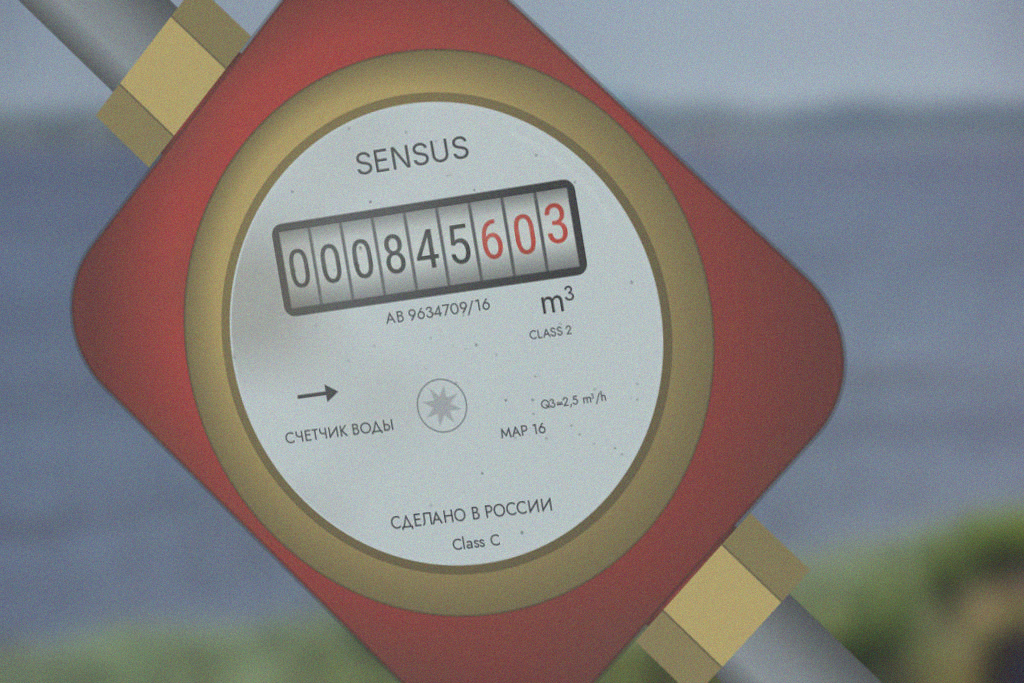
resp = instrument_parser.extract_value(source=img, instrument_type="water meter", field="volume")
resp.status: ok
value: 845.603 m³
